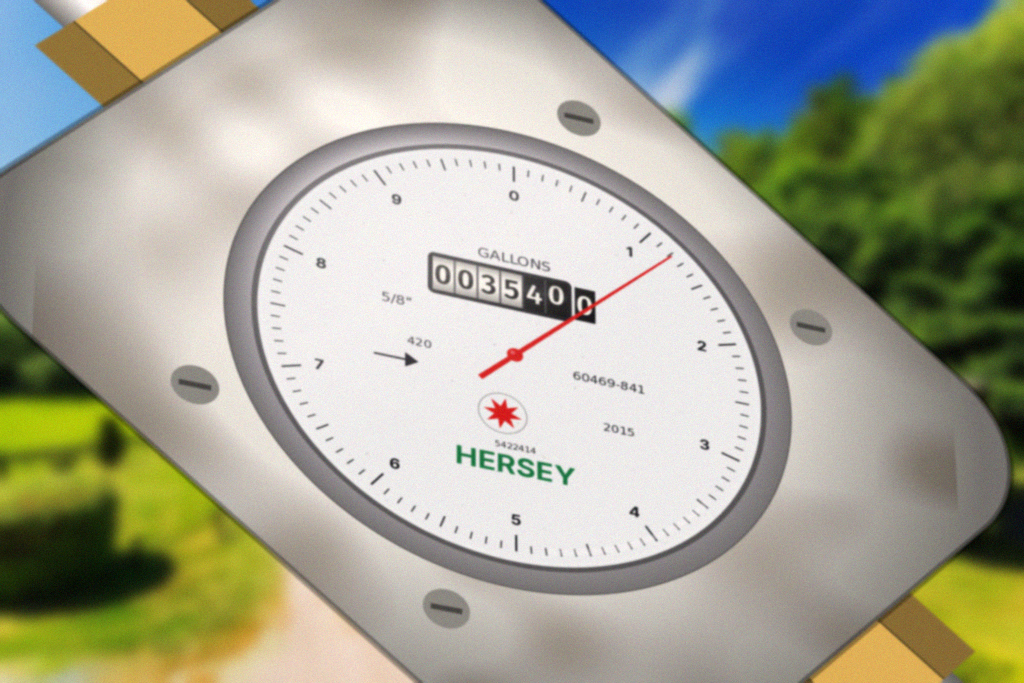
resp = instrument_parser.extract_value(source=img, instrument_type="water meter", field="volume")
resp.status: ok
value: 35401.2 gal
